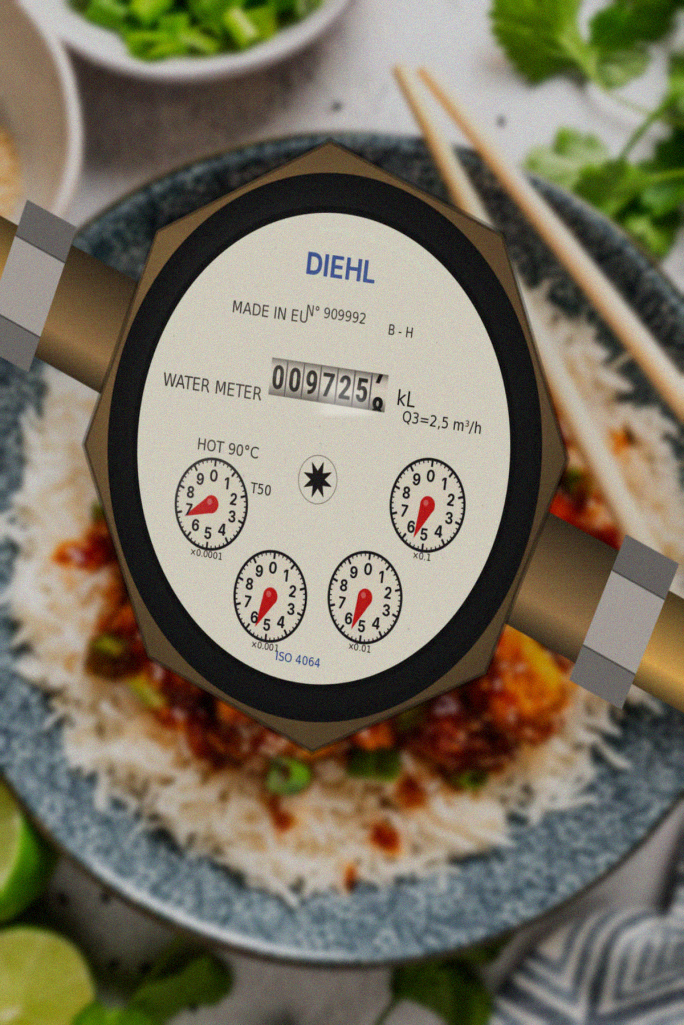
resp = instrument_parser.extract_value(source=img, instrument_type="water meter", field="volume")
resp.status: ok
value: 97257.5556 kL
